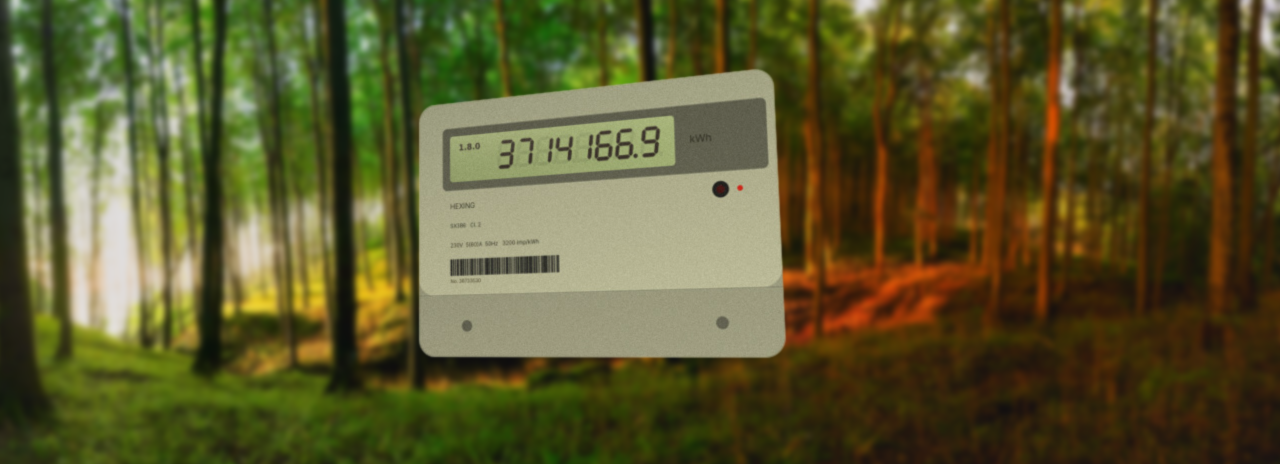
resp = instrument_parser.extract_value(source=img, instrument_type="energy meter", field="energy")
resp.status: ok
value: 3714166.9 kWh
